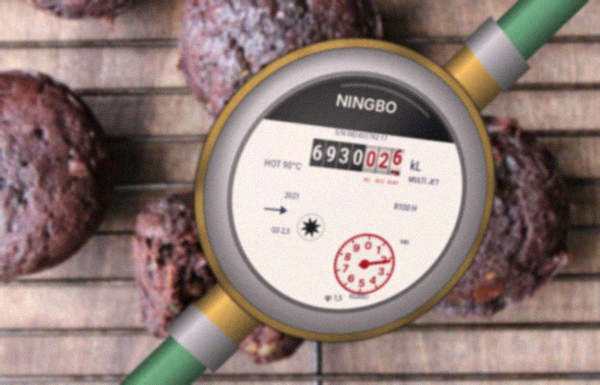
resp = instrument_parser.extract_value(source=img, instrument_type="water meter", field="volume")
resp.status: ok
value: 6930.0262 kL
